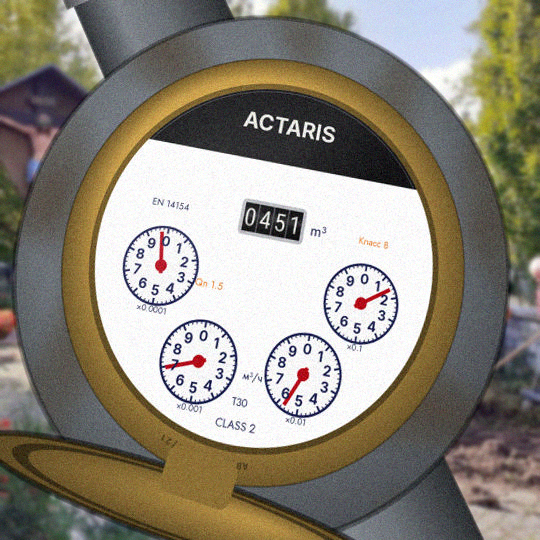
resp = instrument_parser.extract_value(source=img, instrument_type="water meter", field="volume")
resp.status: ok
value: 451.1569 m³
